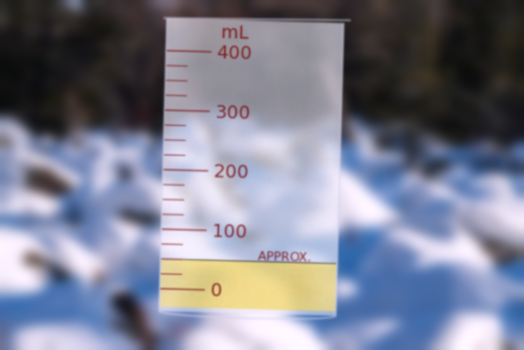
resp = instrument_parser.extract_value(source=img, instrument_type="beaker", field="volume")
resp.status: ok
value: 50 mL
